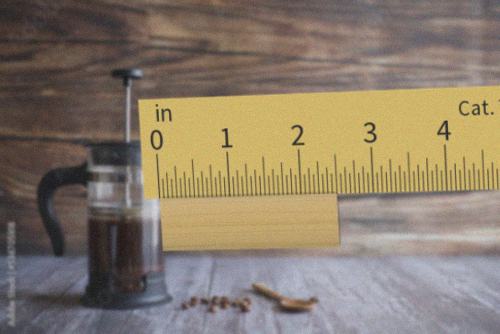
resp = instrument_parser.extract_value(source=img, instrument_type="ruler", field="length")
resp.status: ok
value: 2.5 in
